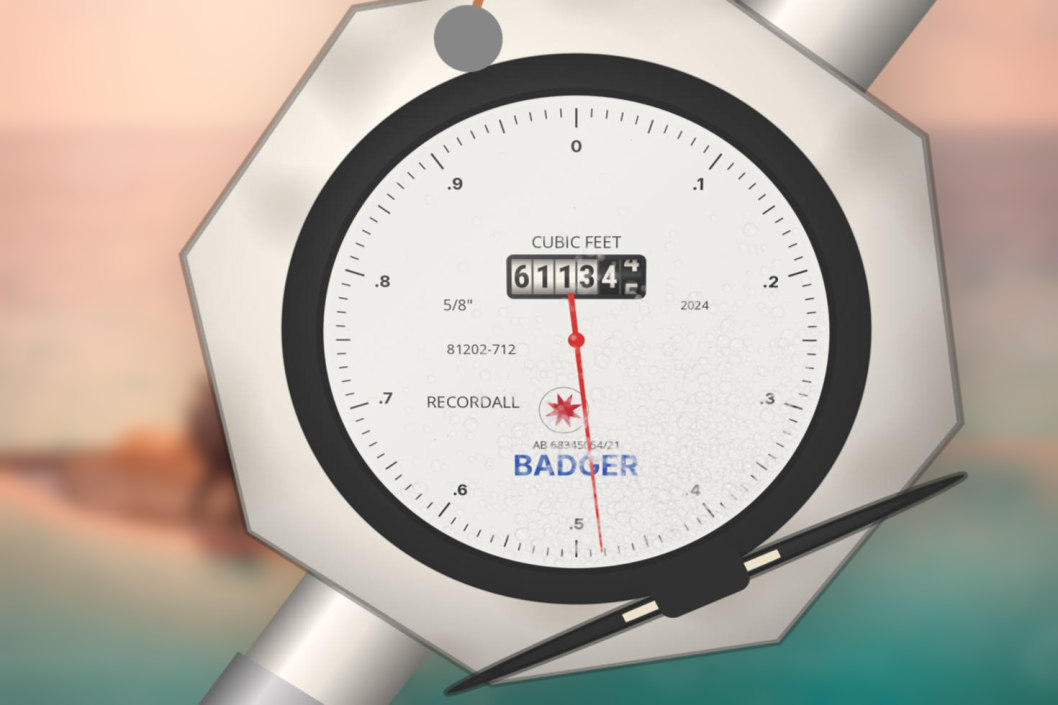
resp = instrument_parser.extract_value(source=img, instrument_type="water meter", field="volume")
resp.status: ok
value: 611344.48 ft³
